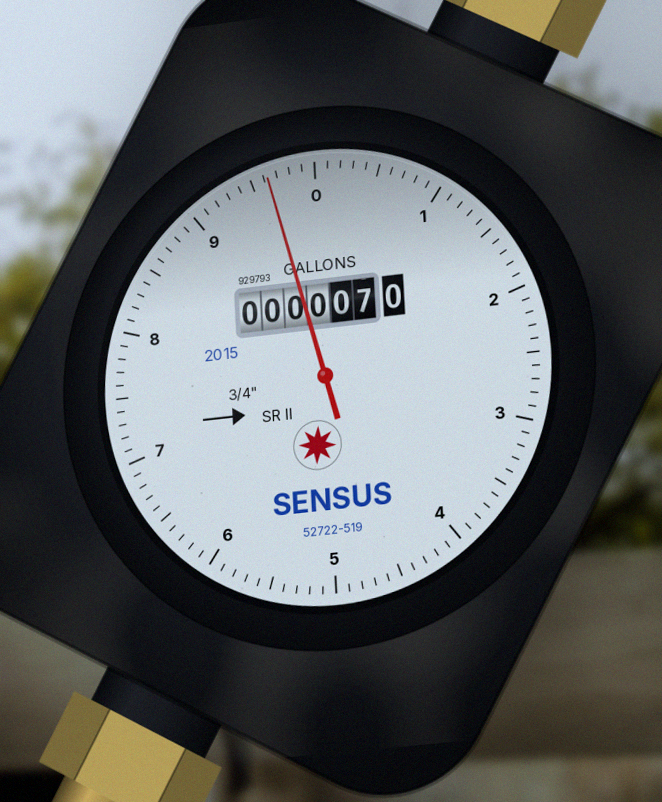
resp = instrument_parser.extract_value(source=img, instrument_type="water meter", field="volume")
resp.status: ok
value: 69.6 gal
